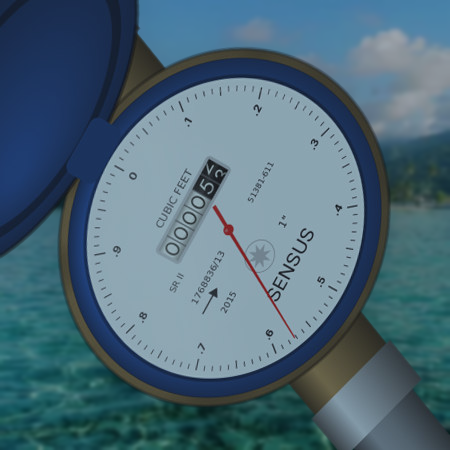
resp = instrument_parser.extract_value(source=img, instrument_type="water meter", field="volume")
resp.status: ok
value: 52.57 ft³
